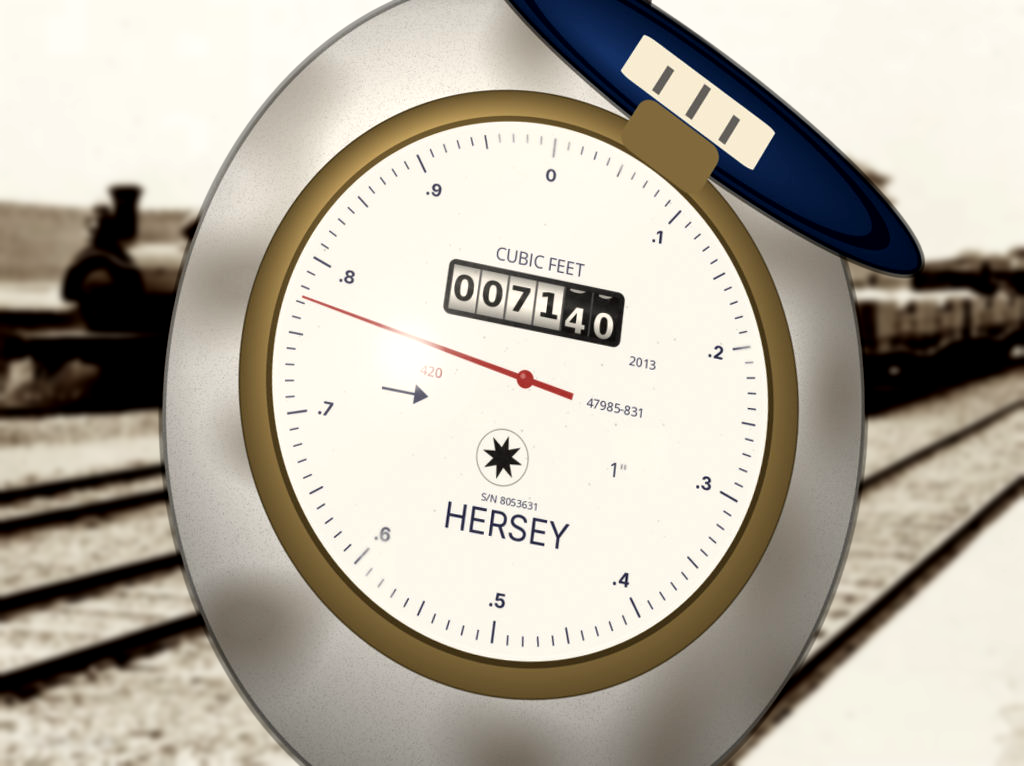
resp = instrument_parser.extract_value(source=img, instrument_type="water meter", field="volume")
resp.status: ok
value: 7139.77 ft³
